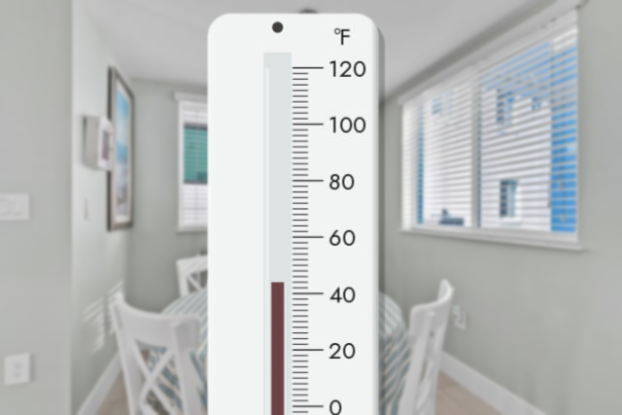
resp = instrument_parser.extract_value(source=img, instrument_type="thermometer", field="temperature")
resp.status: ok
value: 44 °F
